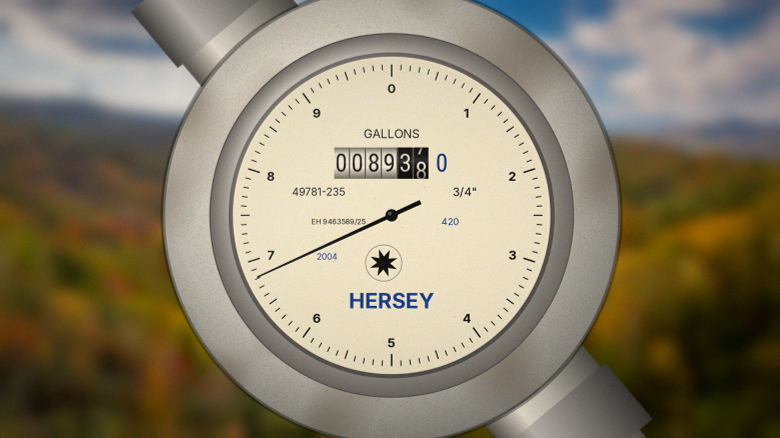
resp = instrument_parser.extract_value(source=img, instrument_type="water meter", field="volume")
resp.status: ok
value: 89376.8 gal
